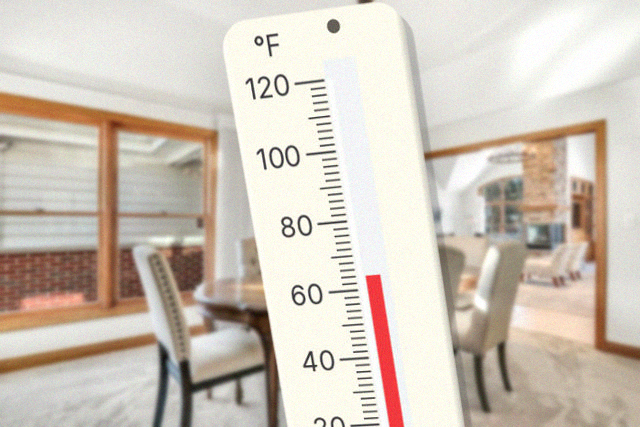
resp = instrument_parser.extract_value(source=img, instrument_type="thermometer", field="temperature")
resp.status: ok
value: 64 °F
